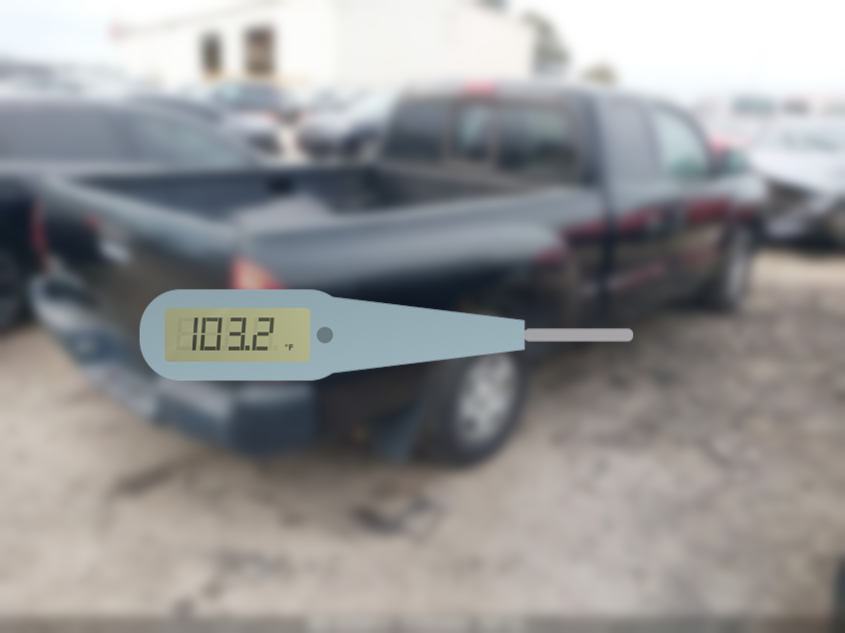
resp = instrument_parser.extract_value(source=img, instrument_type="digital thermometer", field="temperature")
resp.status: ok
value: 103.2 °F
